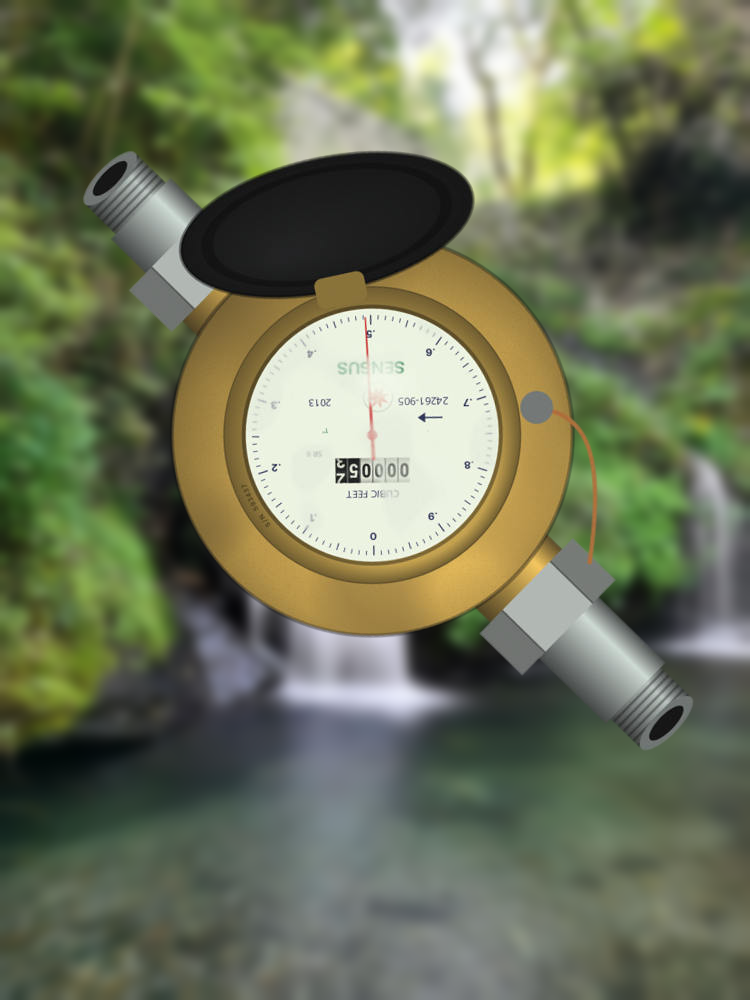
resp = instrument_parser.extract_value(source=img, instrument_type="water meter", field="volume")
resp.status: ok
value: 52.49 ft³
